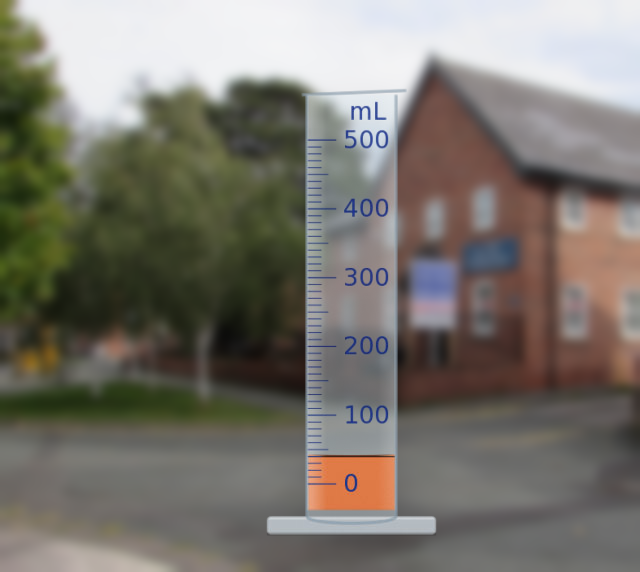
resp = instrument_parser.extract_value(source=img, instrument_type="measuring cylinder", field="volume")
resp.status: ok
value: 40 mL
